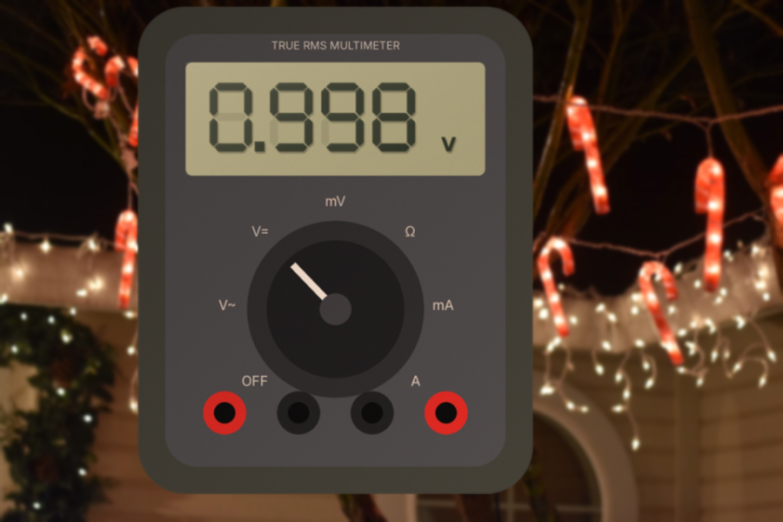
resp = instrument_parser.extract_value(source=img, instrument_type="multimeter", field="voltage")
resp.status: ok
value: 0.998 V
